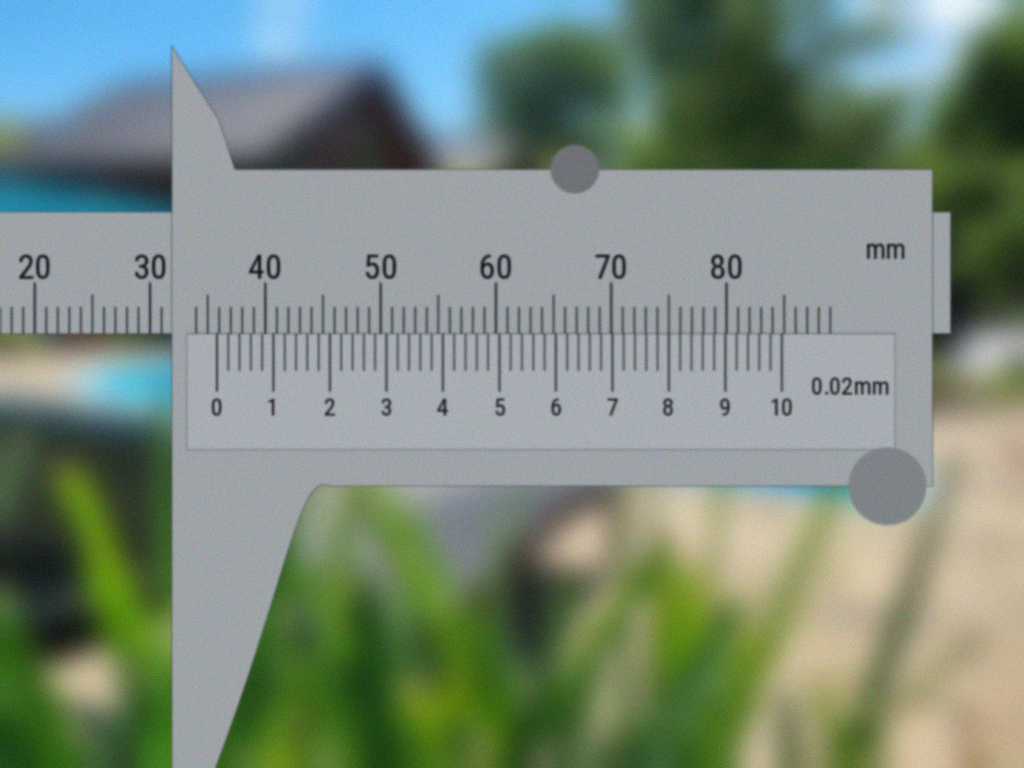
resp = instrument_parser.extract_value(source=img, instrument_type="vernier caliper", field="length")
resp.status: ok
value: 35.8 mm
